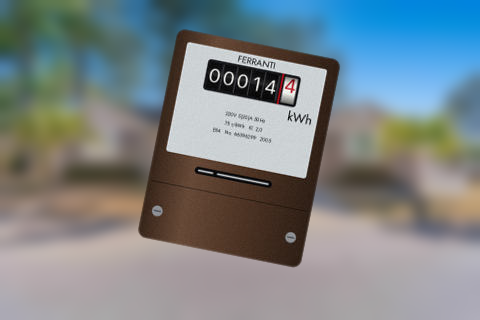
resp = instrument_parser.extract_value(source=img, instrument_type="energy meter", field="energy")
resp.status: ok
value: 14.4 kWh
